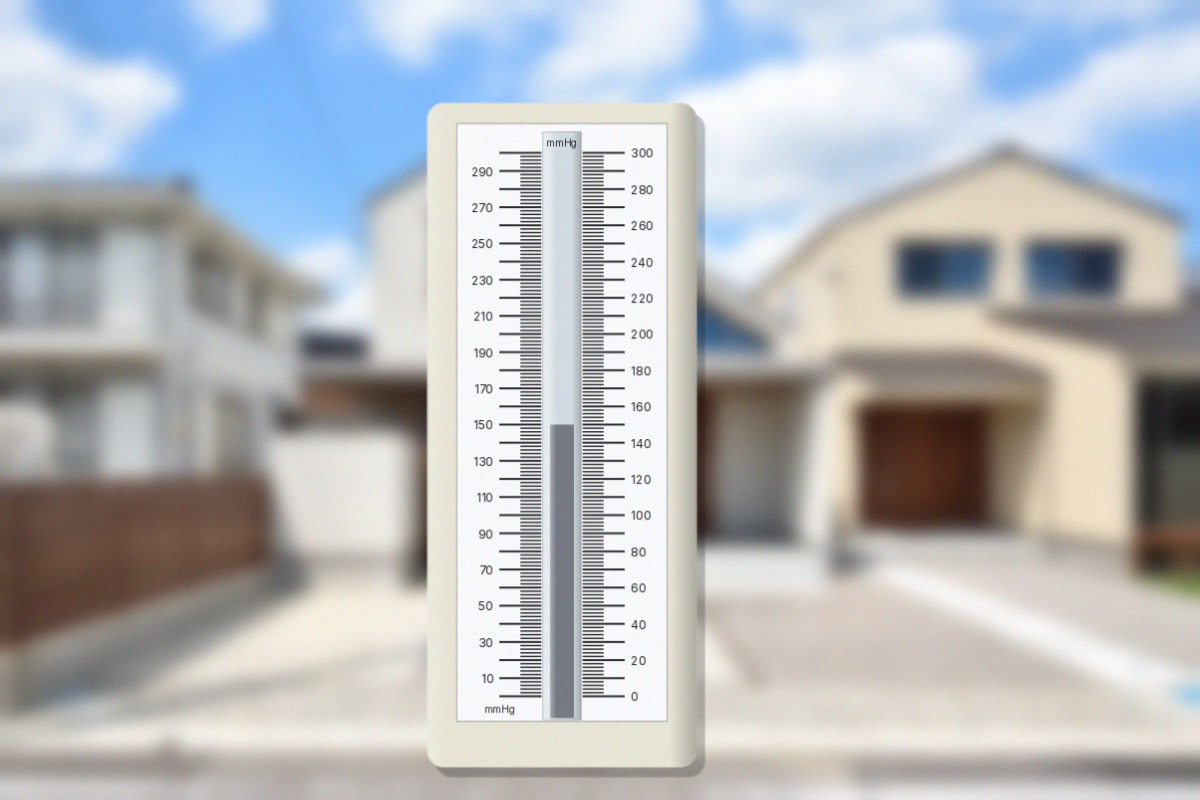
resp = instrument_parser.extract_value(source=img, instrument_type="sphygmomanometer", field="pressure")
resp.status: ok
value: 150 mmHg
